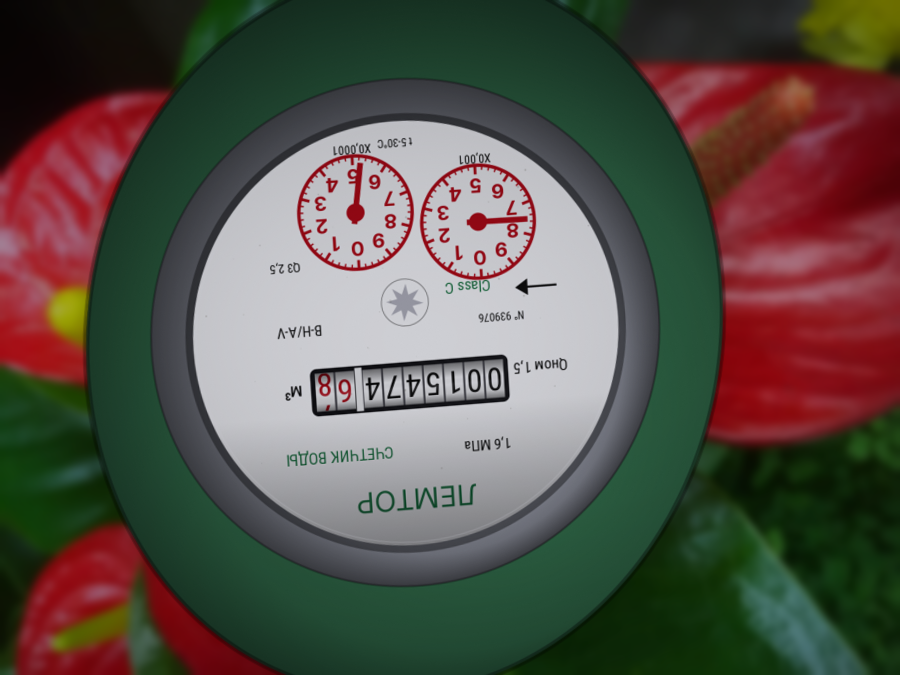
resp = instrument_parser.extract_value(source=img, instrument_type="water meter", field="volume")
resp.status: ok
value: 15474.6775 m³
